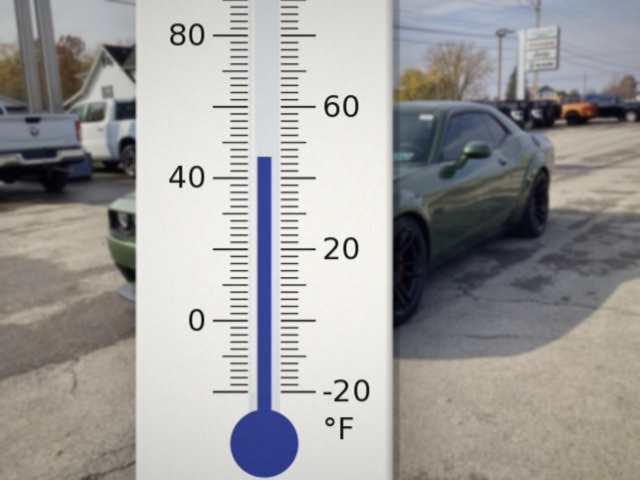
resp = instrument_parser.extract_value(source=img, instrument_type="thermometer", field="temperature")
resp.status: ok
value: 46 °F
